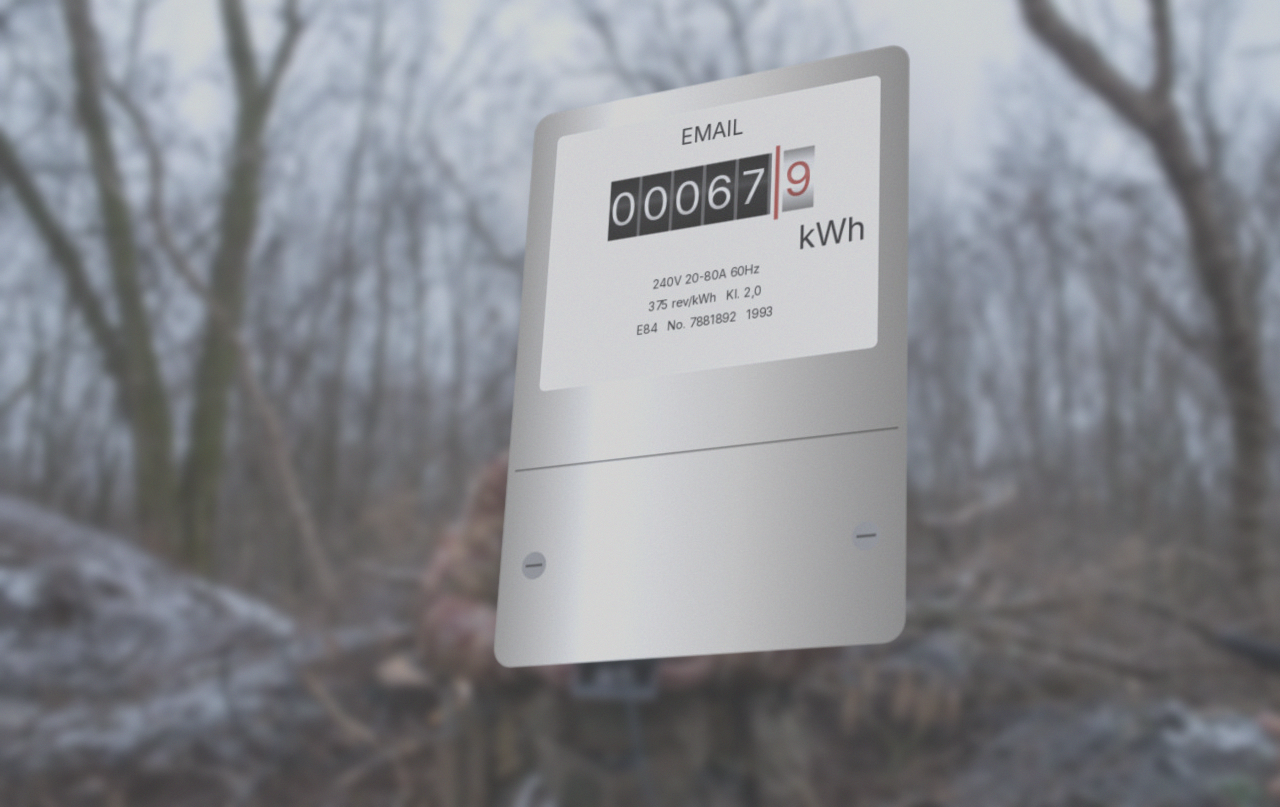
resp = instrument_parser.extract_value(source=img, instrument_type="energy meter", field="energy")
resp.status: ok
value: 67.9 kWh
